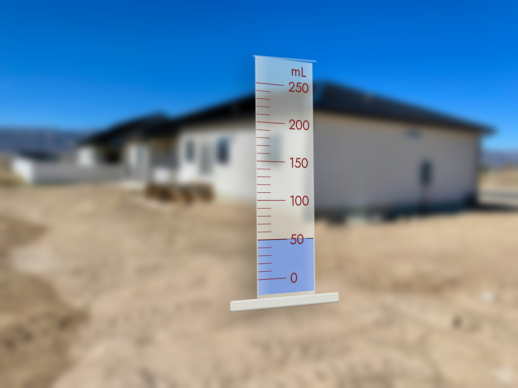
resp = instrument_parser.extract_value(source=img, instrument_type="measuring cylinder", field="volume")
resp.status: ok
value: 50 mL
